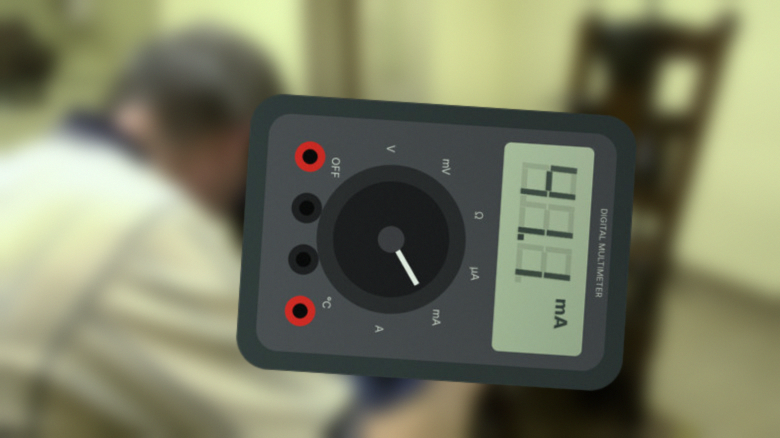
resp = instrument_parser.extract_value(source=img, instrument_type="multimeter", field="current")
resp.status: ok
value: 41.1 mA
